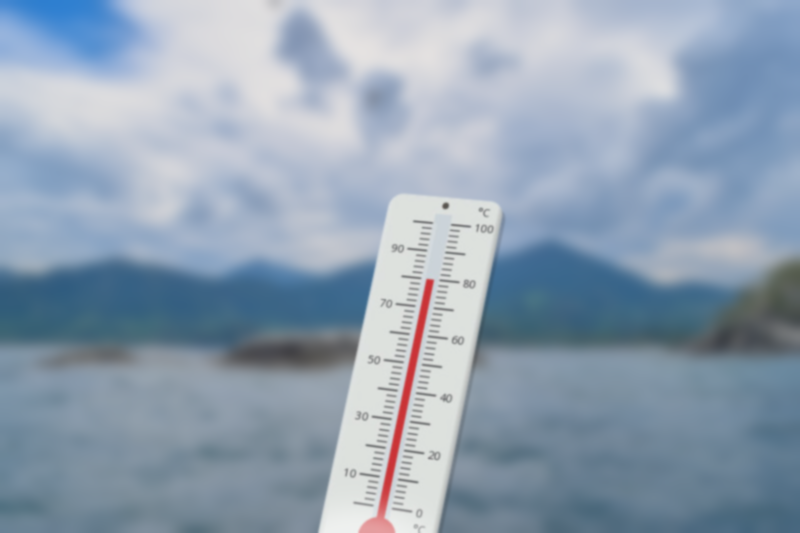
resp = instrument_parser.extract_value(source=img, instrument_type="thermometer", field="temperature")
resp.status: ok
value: 80 °C
